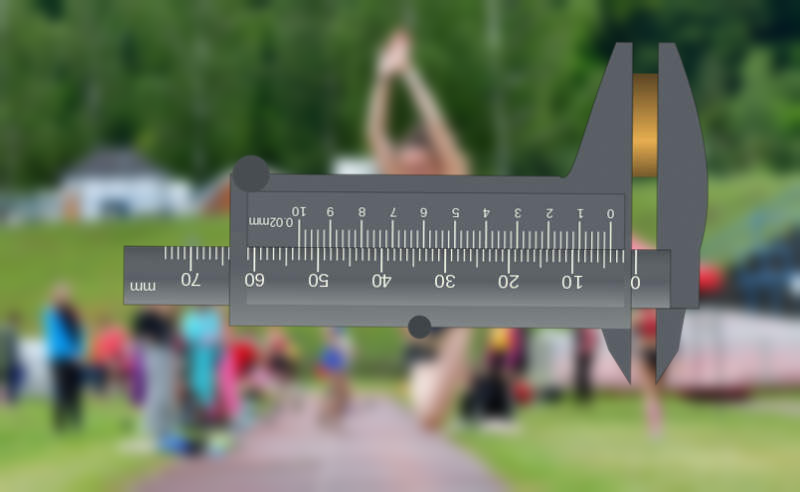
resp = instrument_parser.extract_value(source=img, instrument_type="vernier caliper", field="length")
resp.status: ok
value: 4.0 mm
